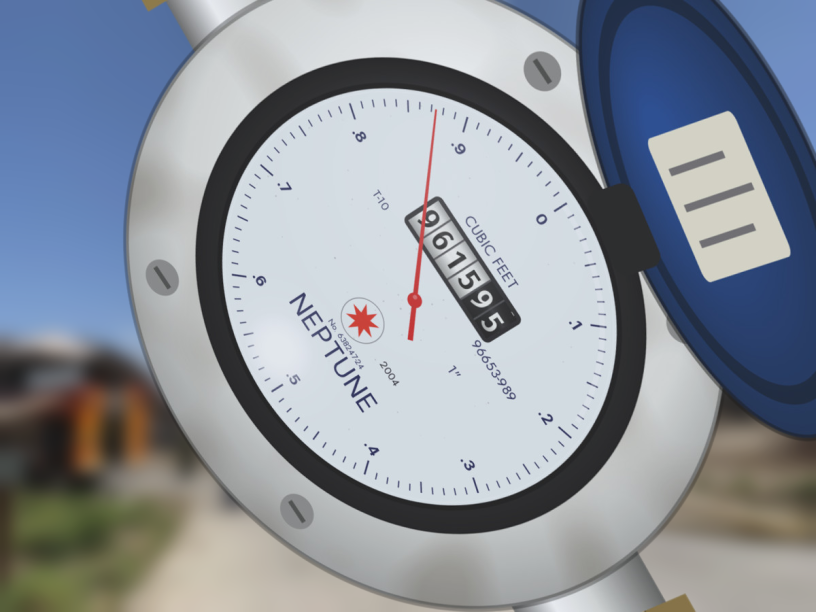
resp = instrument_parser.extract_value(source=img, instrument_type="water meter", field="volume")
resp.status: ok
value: 961594.87 ft³
